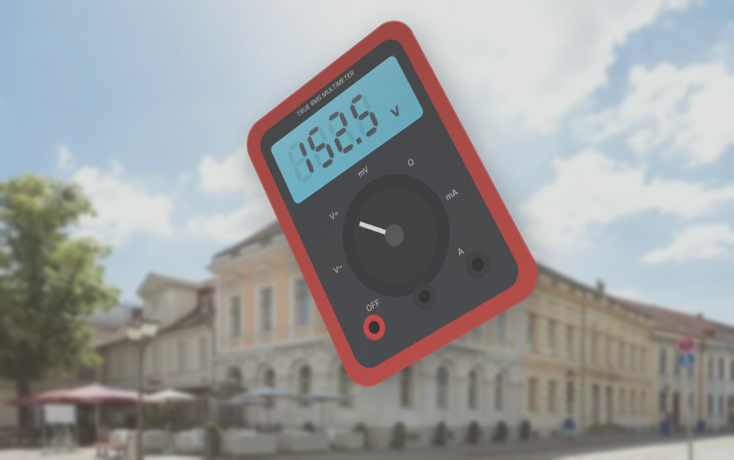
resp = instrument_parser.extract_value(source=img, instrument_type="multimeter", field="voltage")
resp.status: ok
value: 152.5 V
